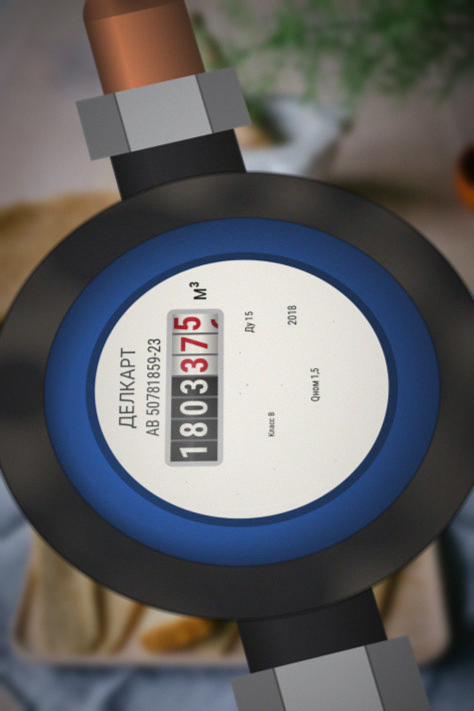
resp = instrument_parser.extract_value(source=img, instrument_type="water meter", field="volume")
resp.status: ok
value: 1803.375 m³
